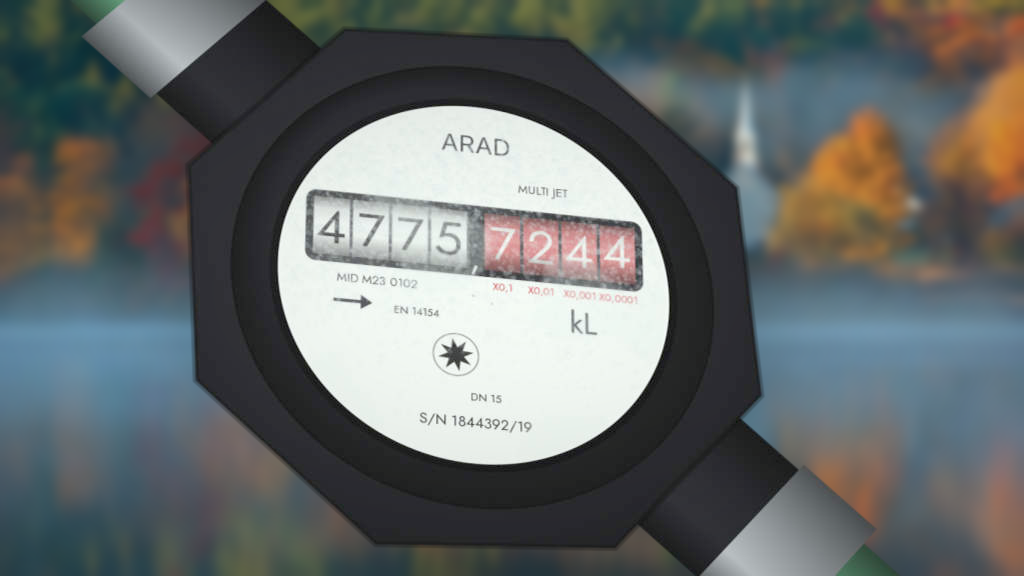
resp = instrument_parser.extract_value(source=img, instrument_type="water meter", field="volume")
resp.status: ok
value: 4775.7244 kL
